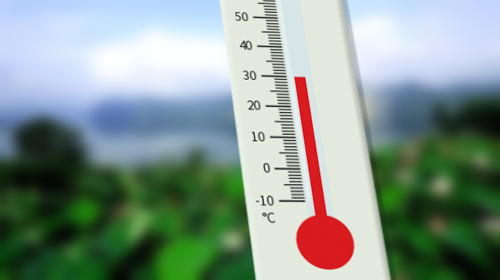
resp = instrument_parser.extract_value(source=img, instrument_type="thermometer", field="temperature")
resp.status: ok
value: 30 °C
